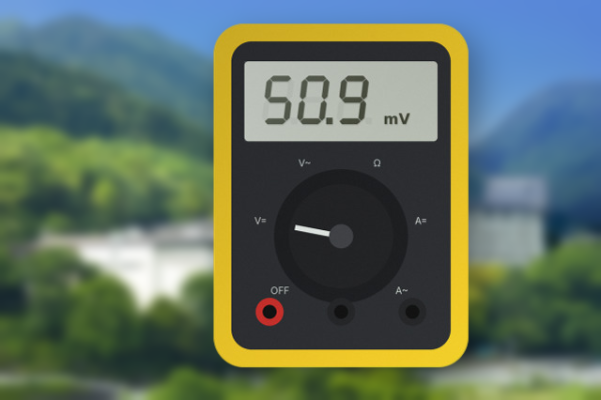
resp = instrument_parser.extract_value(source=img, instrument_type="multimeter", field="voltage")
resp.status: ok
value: 50.9 mV
